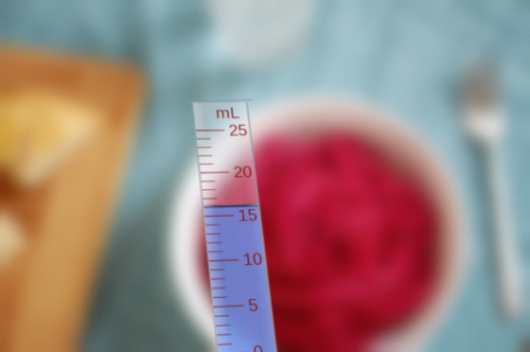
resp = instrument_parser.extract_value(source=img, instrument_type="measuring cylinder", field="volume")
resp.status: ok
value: 16 mL
